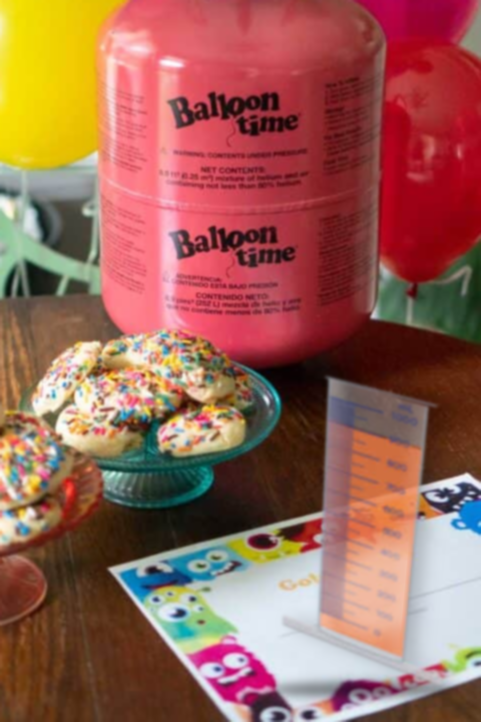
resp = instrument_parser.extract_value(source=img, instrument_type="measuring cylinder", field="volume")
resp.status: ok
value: 900 mL
